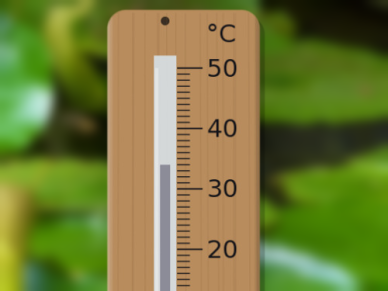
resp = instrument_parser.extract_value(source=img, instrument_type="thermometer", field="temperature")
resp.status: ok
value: 34 °C
